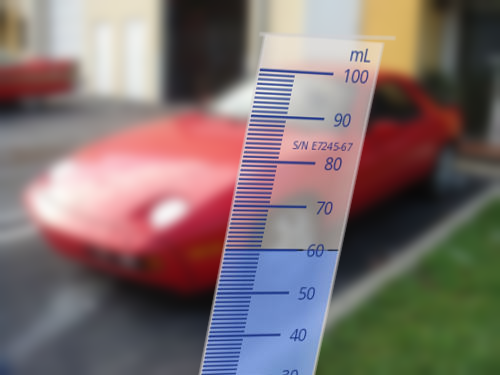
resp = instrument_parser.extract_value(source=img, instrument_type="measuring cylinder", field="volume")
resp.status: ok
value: 60 mL
